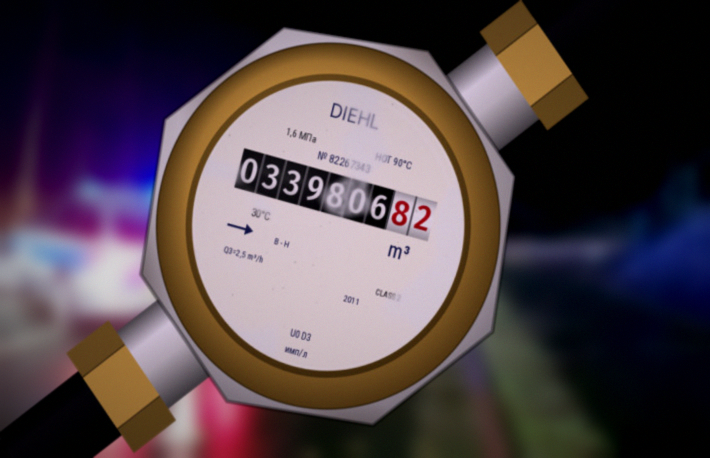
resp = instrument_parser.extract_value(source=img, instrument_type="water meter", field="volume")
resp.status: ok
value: 339806.82 m³
